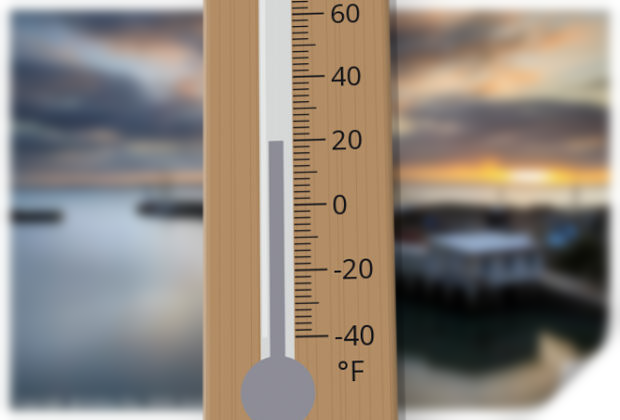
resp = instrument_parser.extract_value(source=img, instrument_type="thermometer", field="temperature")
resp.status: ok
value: 20 °F
